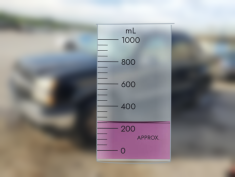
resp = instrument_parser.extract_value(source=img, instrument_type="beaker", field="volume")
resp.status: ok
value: 250 mL
